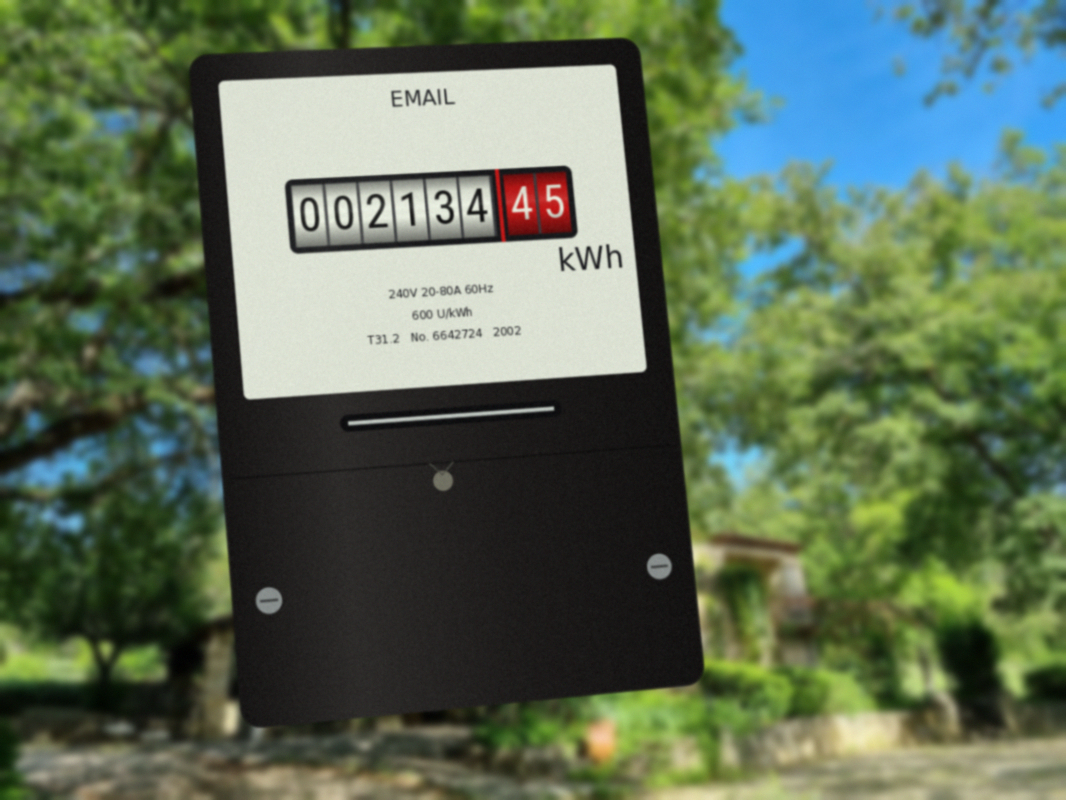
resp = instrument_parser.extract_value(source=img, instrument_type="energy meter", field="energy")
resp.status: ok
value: 2134.45 kWh
